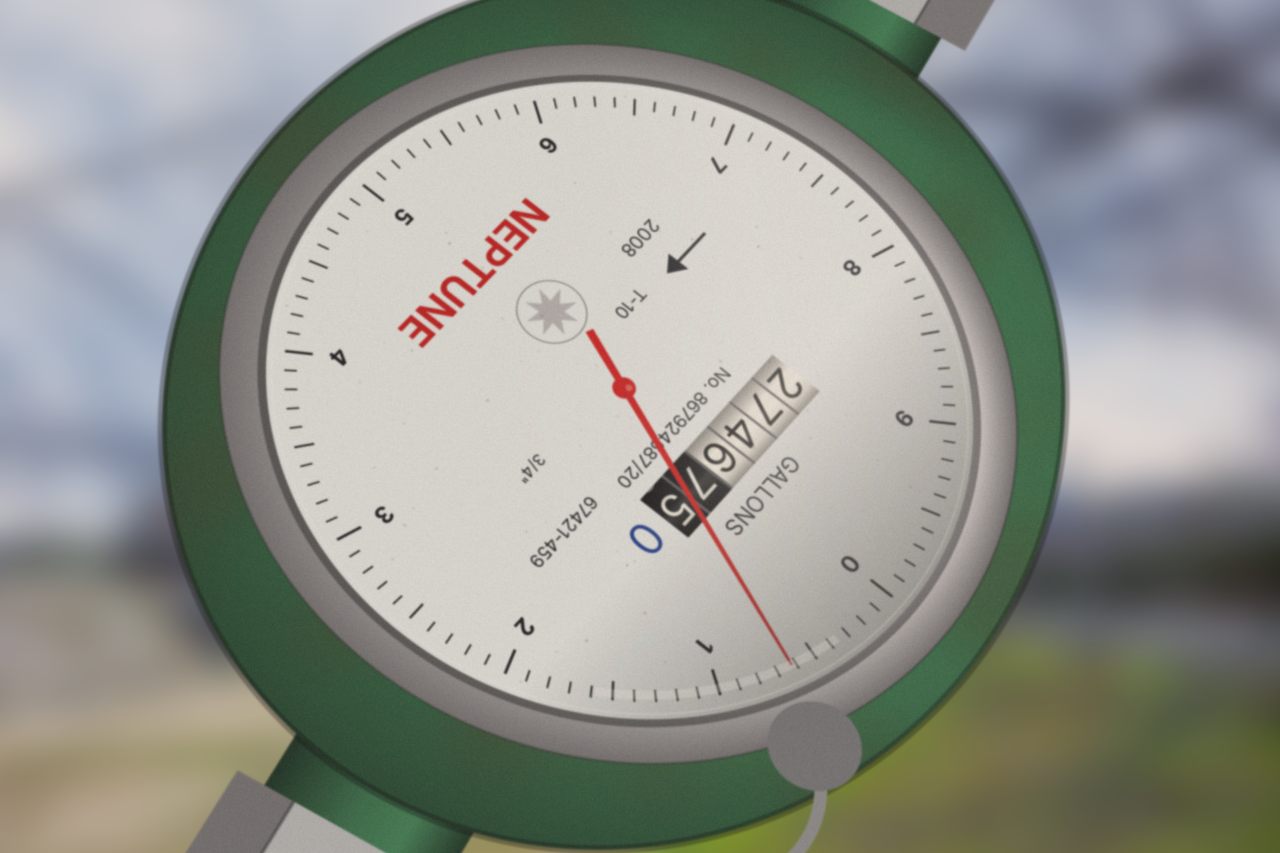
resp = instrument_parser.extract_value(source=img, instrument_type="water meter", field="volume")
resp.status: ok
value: 2746750.6 gal
